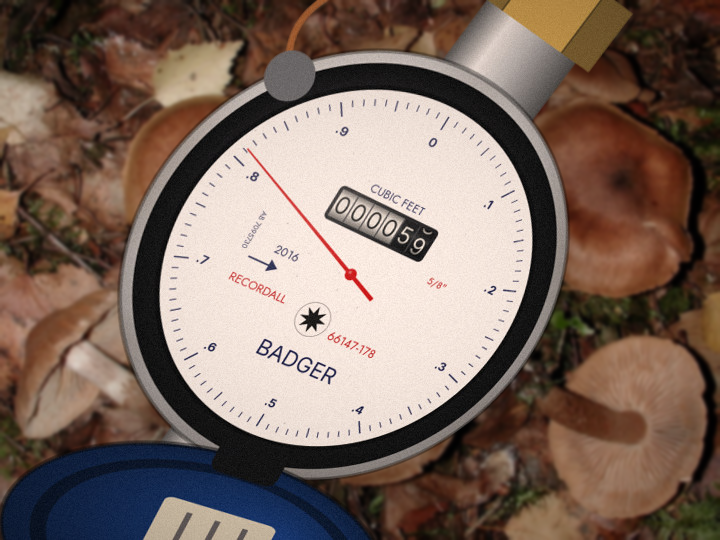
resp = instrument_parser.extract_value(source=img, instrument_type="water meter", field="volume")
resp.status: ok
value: 58.81 ft³
